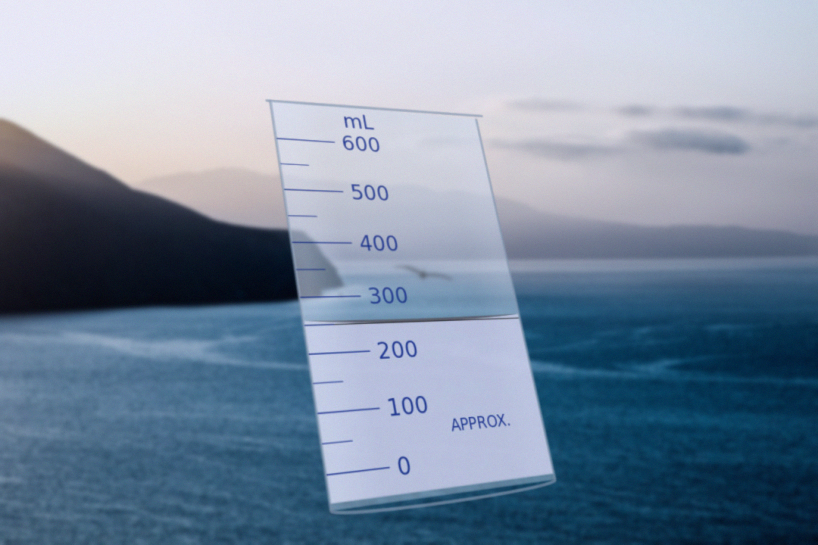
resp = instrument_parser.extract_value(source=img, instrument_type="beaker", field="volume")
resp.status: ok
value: 250 mL
